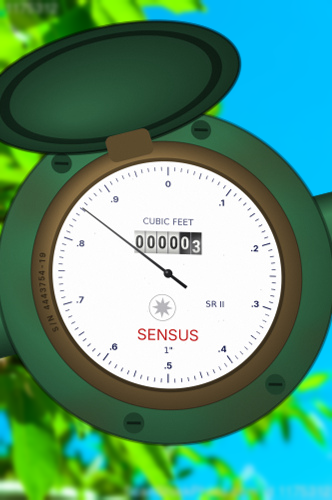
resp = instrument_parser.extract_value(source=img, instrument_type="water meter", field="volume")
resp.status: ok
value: 2.85 ft³
